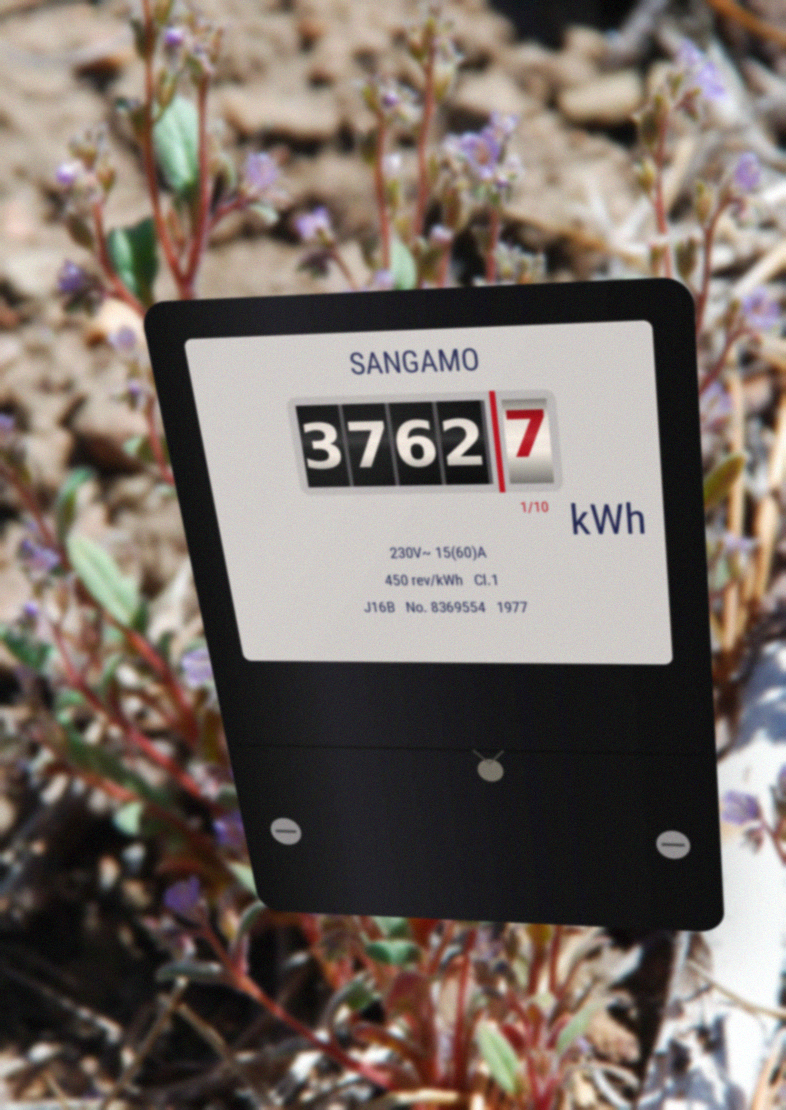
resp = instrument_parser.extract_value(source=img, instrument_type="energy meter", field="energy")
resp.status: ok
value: 3762.7 kWh
